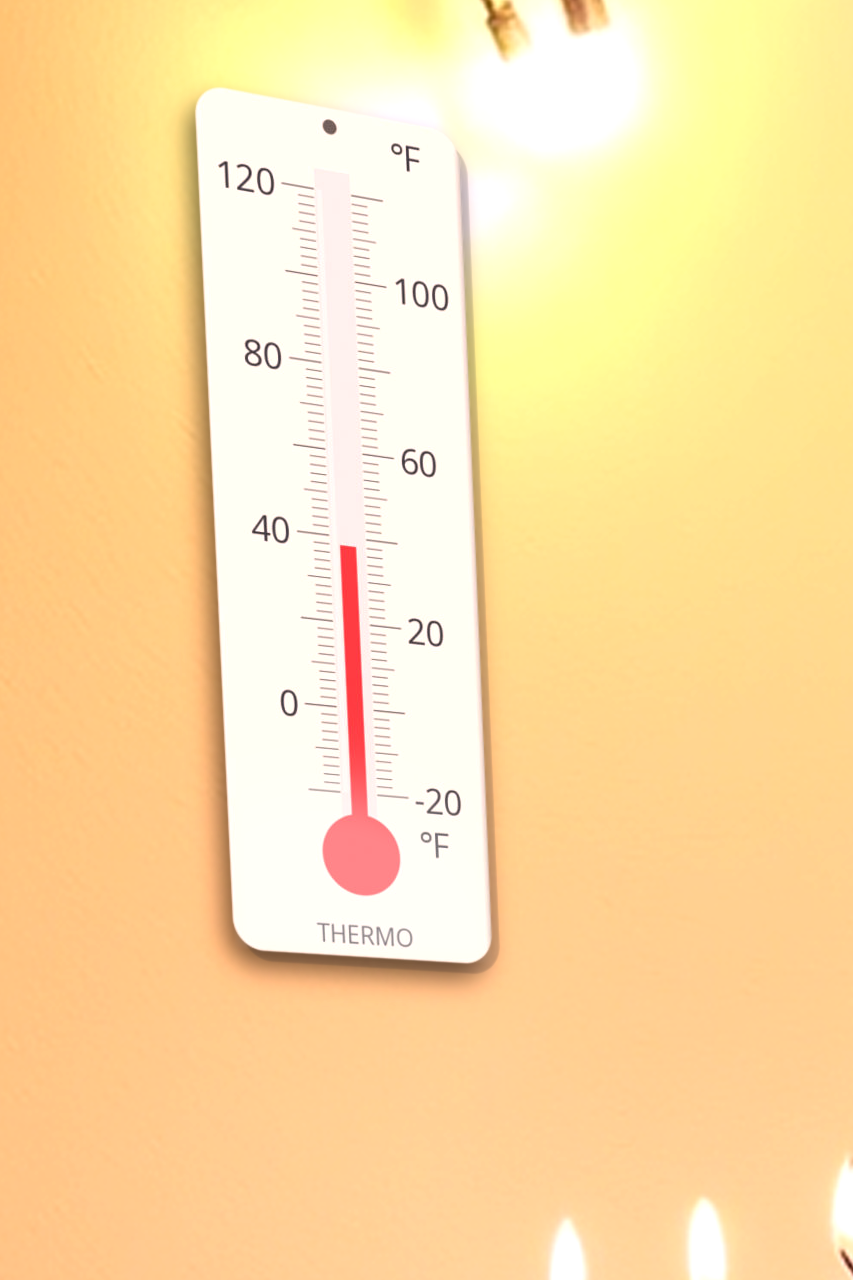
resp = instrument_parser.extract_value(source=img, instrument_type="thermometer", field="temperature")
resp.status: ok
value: 38 °F
